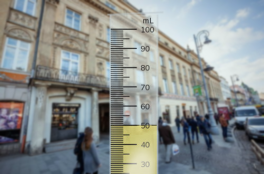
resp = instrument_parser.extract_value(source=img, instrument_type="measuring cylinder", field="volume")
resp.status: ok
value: 50 mL
